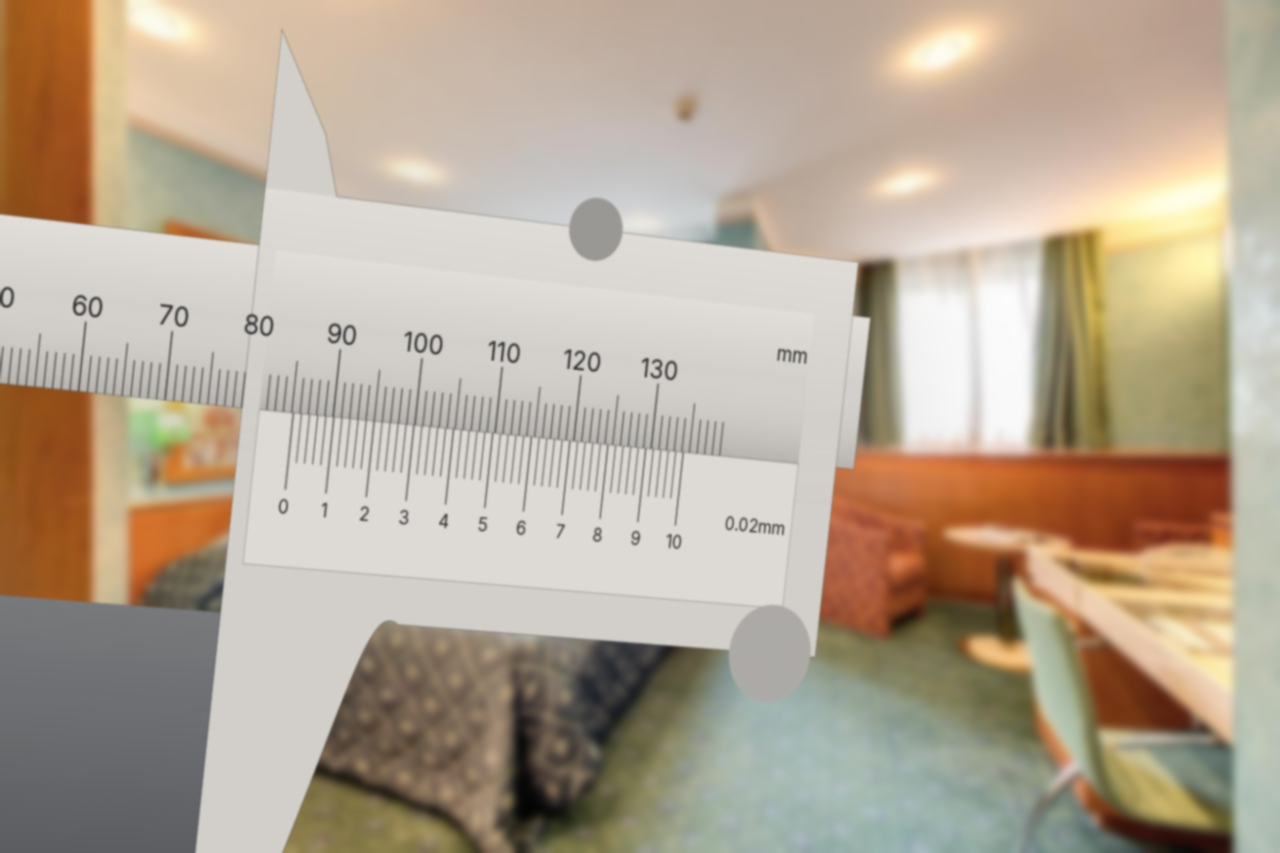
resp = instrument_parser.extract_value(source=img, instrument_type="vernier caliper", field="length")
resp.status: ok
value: 85.2 mm
